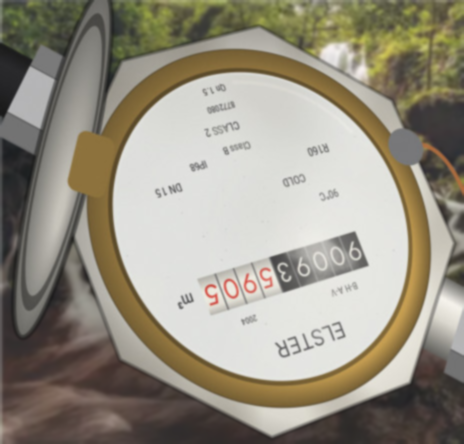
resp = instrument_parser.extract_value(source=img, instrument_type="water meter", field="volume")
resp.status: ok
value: 90093.5905 m³
